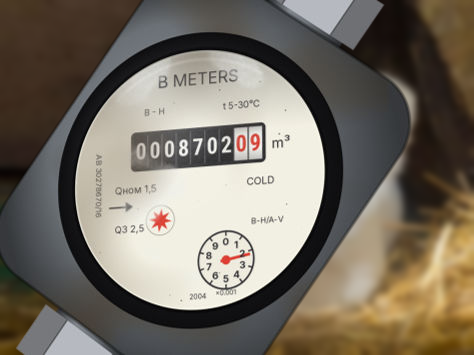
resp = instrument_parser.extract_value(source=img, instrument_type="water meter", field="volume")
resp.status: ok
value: 8702.092 m³
